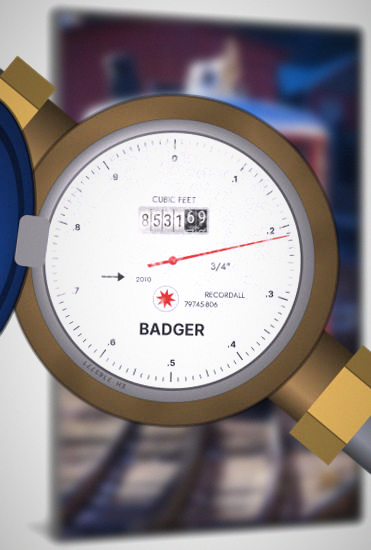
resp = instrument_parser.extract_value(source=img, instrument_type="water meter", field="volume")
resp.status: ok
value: 853169.21 ft³
